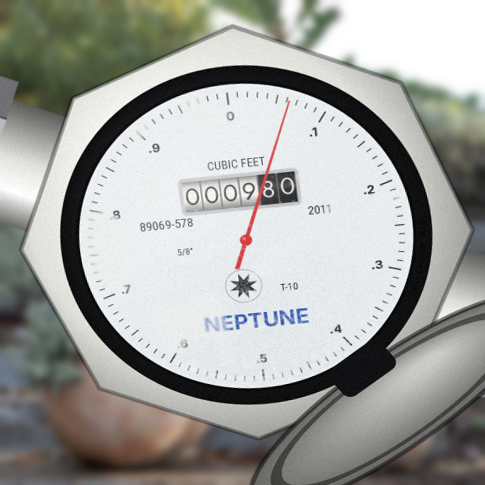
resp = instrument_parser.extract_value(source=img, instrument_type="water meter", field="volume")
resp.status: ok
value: 980.06 ft³
